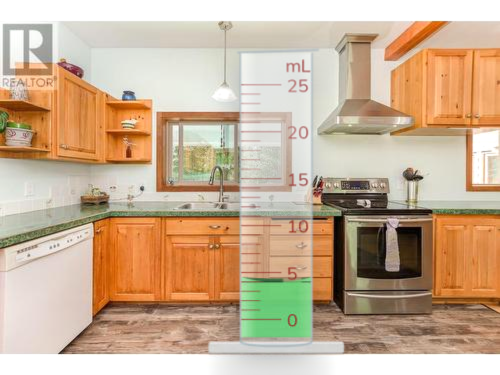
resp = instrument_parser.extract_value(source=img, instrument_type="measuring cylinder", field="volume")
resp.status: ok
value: 4 mL
